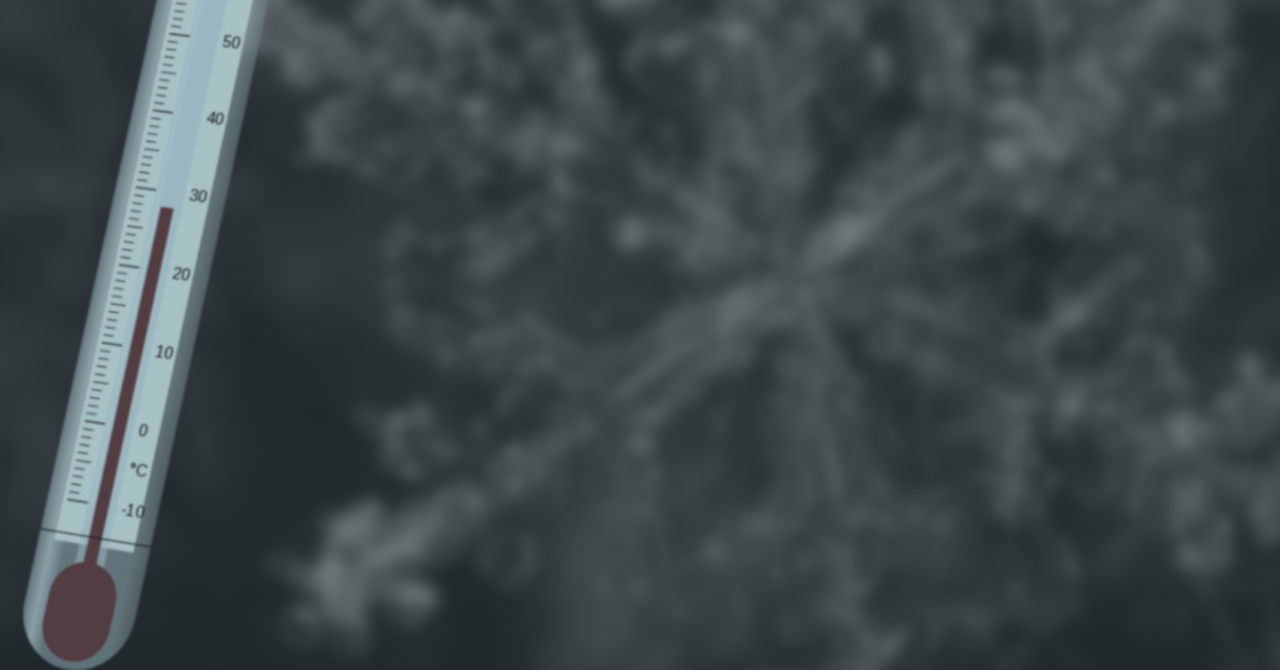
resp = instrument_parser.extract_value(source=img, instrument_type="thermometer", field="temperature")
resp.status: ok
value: 28 °C
